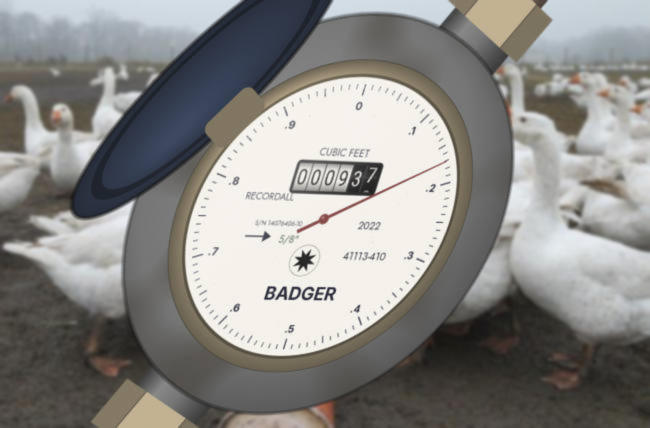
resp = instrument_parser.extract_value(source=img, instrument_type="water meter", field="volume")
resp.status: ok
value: 937.17 ft³
